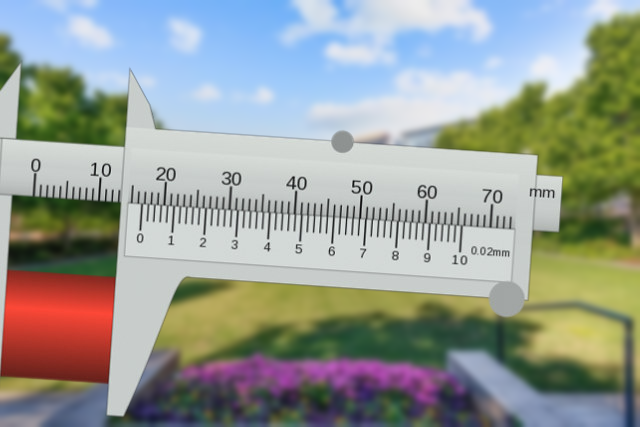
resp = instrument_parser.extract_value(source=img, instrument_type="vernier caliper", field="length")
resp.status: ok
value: 16.6 mm
